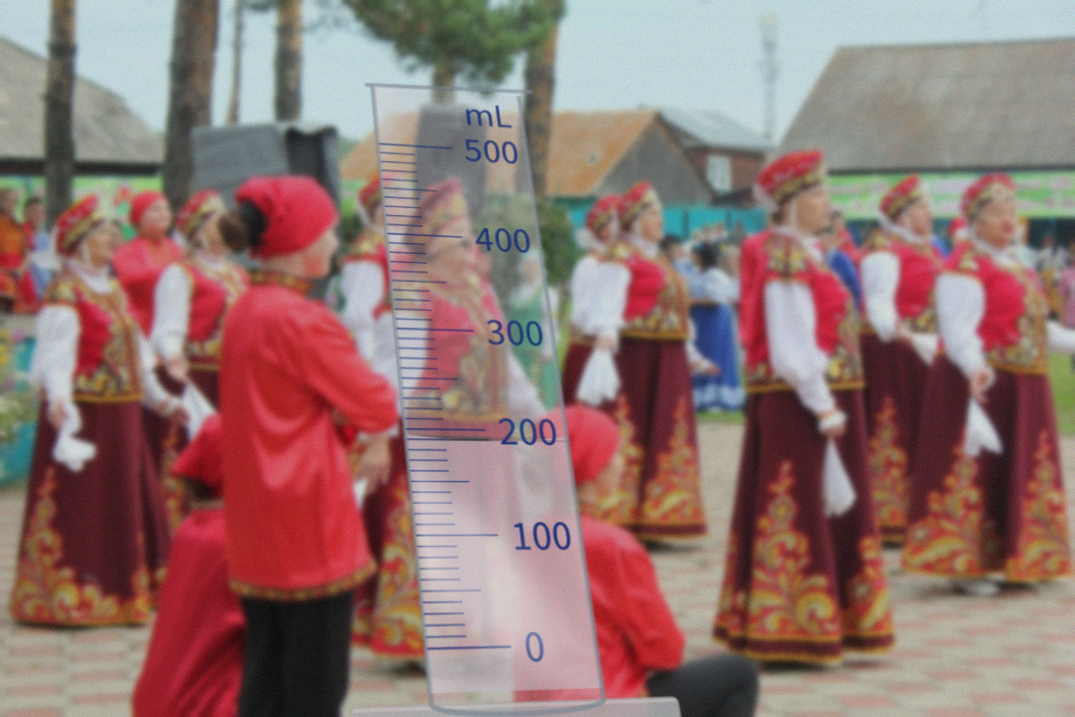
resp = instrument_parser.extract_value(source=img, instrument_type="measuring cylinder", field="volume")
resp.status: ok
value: 190 mL
